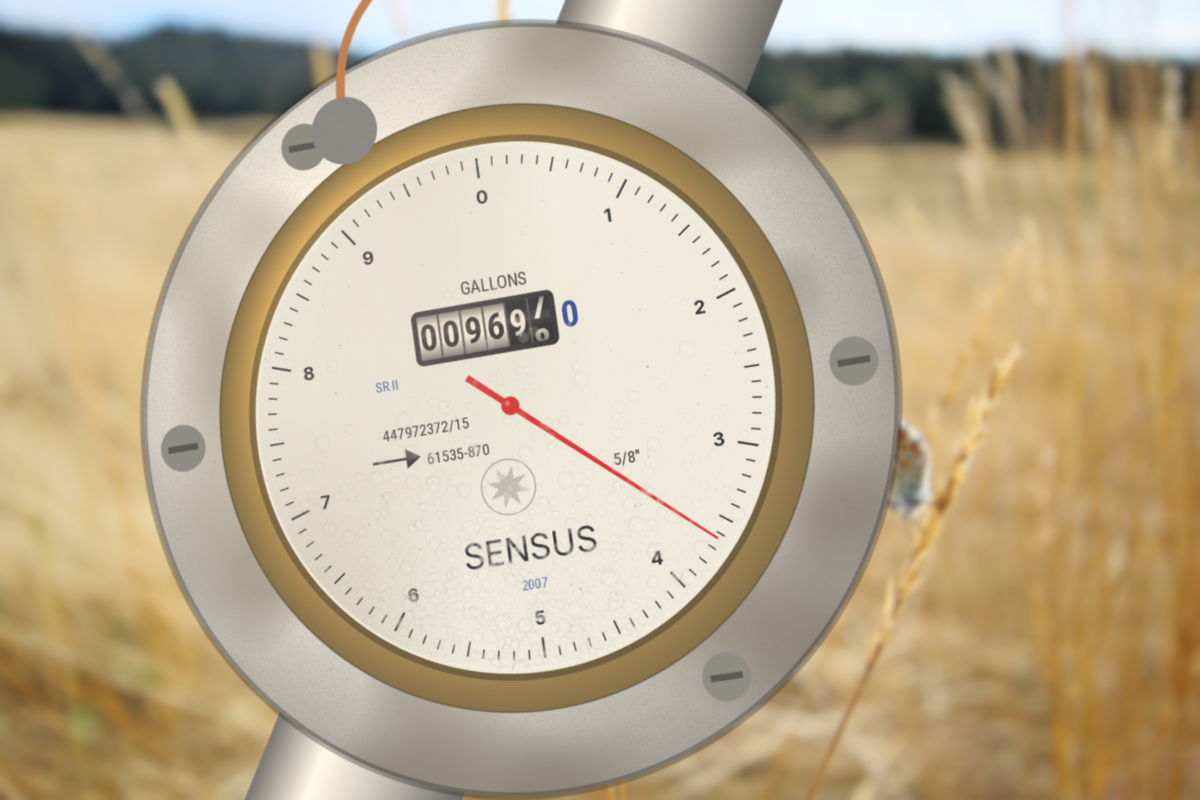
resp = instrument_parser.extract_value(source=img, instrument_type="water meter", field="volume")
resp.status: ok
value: 96973.6 gal
